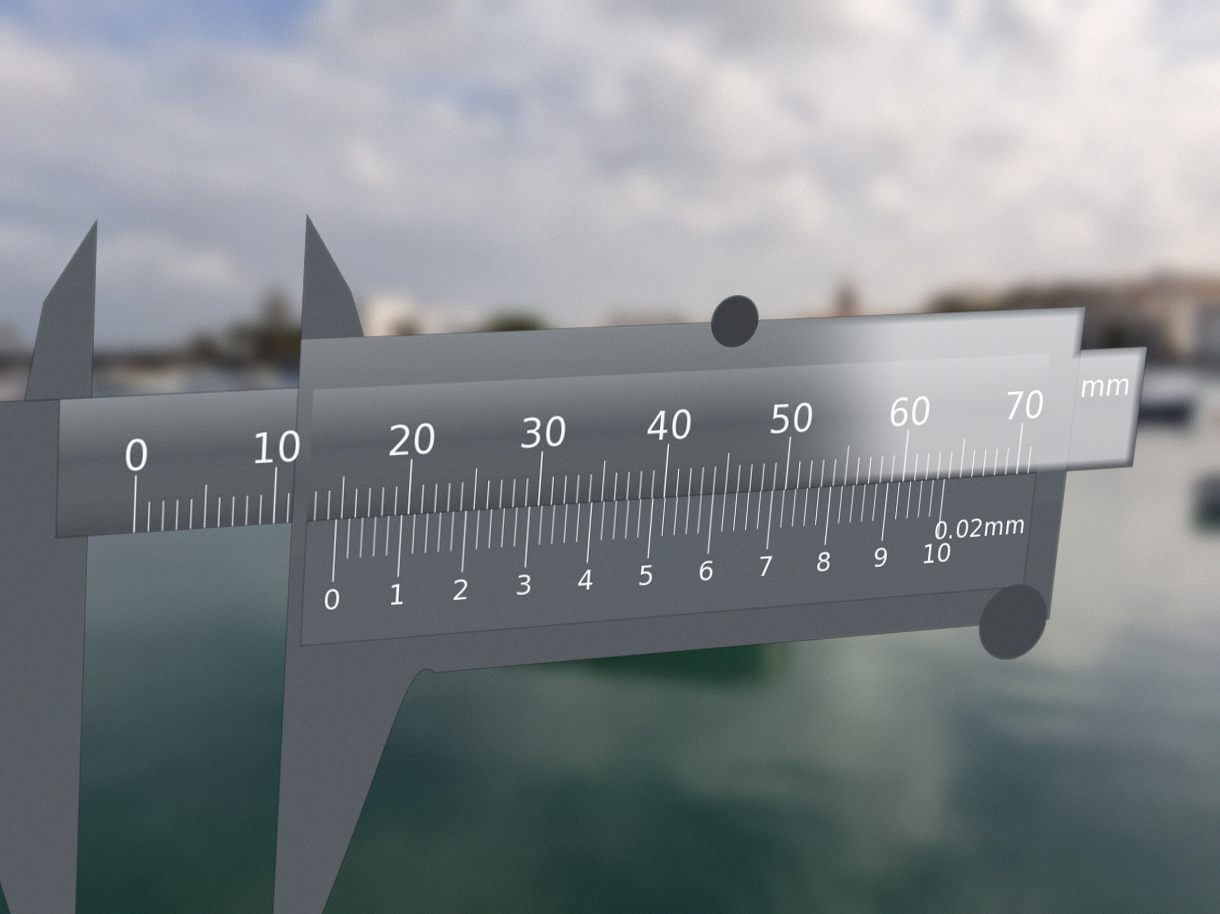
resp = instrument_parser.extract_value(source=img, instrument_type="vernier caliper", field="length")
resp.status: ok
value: 14.6 mm
